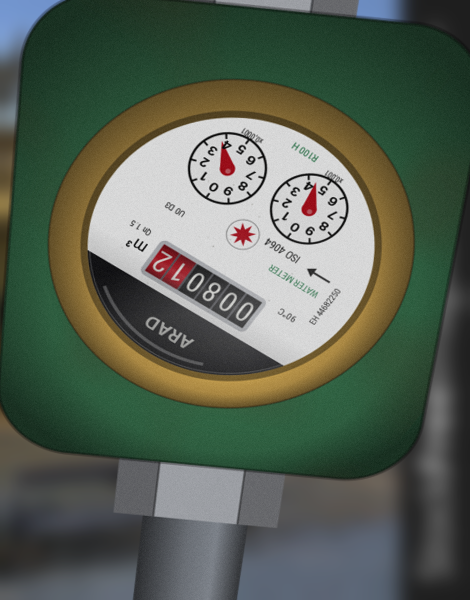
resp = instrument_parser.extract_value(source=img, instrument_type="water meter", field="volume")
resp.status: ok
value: 80.1243 m³
